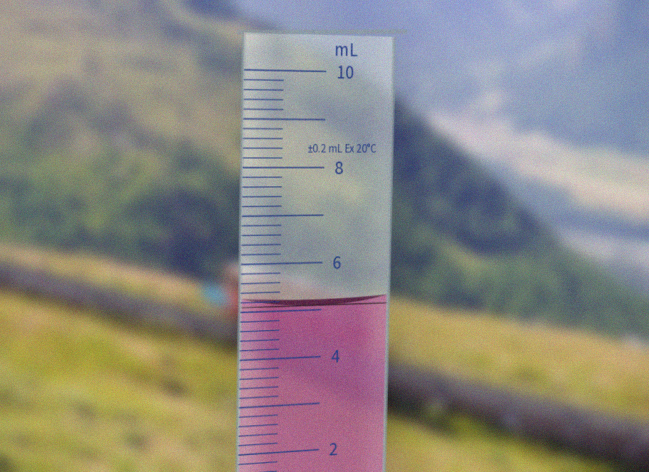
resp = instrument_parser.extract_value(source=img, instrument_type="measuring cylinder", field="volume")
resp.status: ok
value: 5.1 mL
